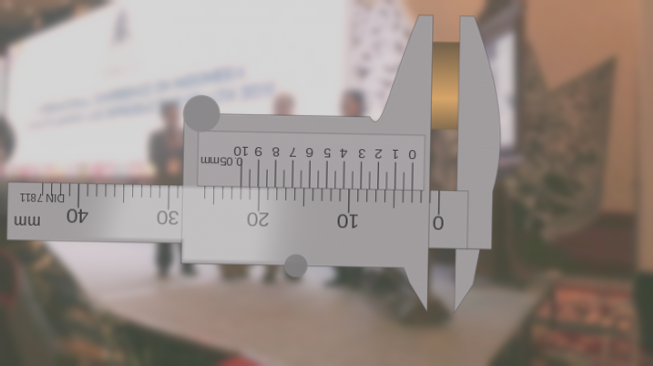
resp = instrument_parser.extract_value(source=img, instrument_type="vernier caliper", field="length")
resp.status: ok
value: 3.0 mm
